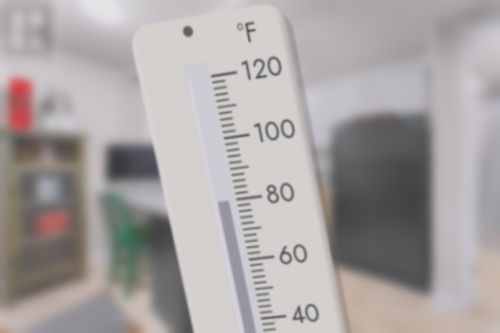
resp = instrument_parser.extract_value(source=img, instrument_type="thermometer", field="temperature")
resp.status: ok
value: 80 °F
